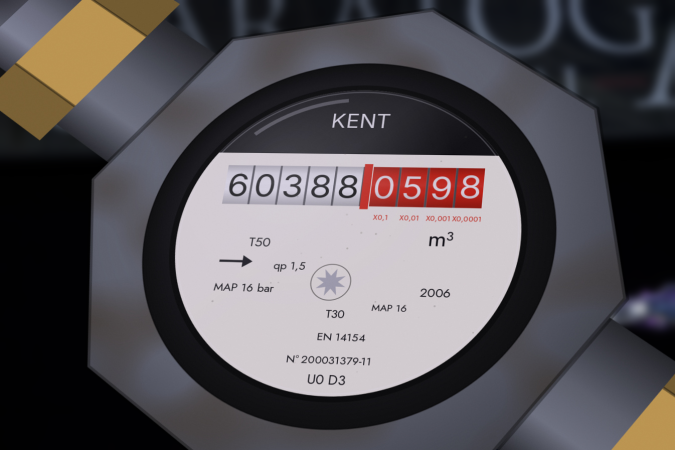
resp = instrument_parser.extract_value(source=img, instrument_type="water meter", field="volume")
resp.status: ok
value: 60388.0598 m³
